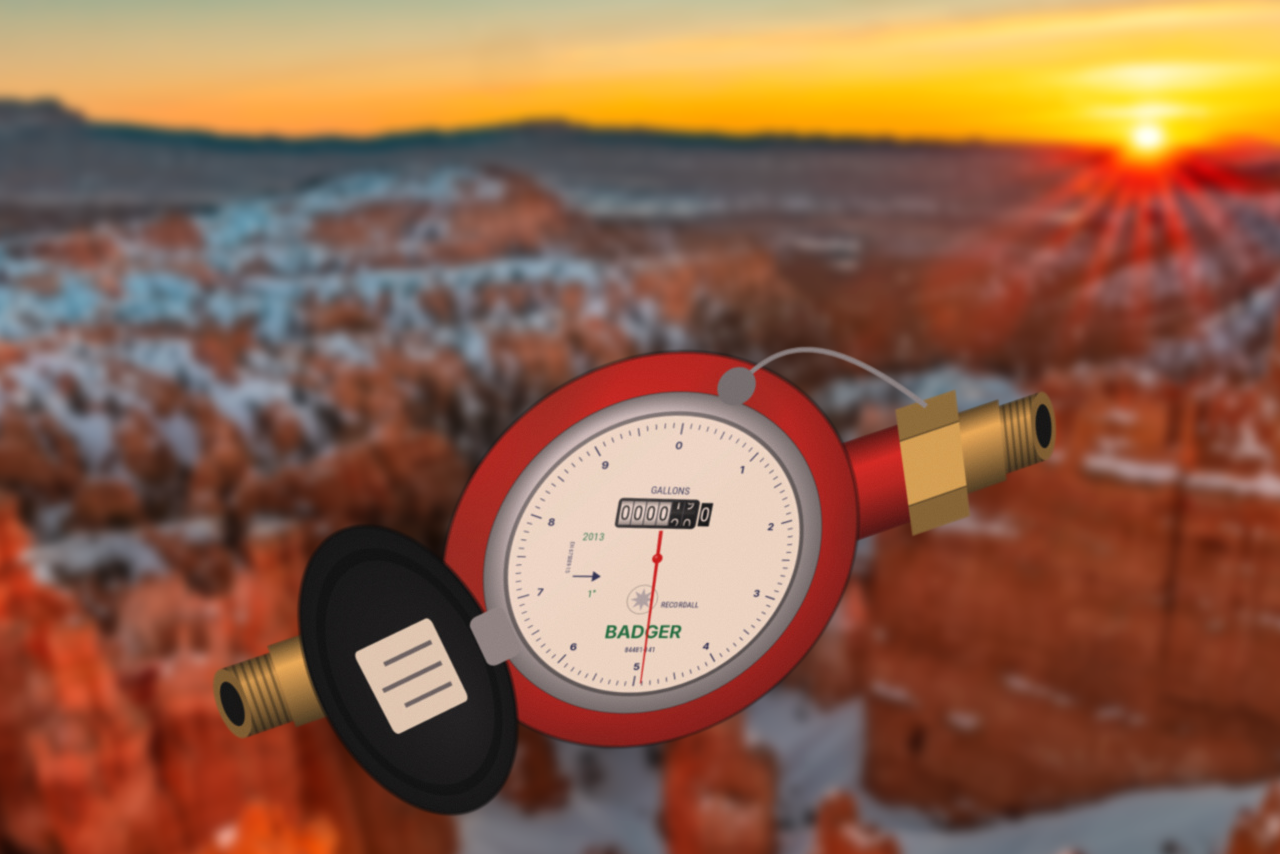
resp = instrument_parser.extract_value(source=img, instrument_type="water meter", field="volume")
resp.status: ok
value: 194.9 gal
